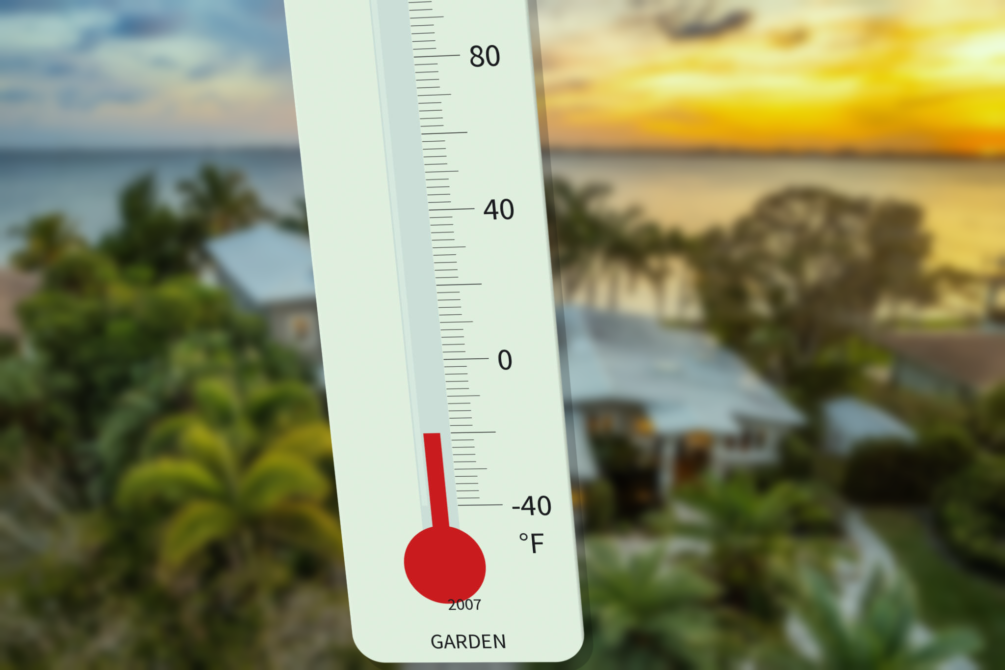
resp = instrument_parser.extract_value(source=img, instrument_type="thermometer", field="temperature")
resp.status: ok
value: -20 °F
